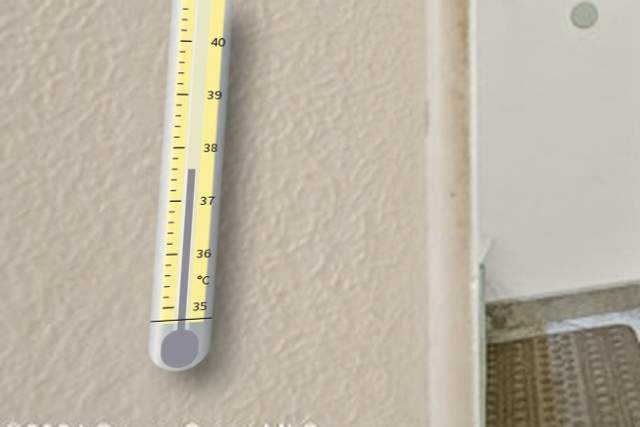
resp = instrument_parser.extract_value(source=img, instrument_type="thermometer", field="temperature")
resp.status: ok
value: 37.6 °C
